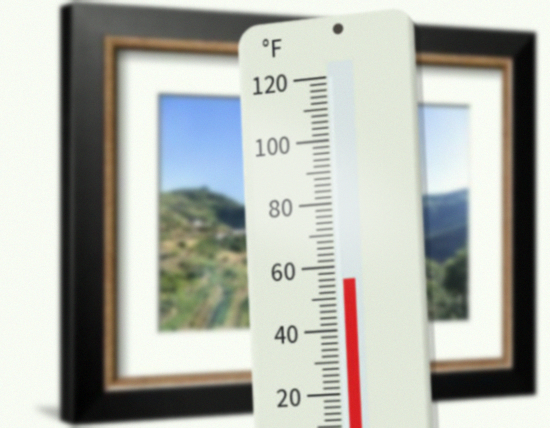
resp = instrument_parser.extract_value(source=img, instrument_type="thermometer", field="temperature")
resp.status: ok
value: 56 °F
